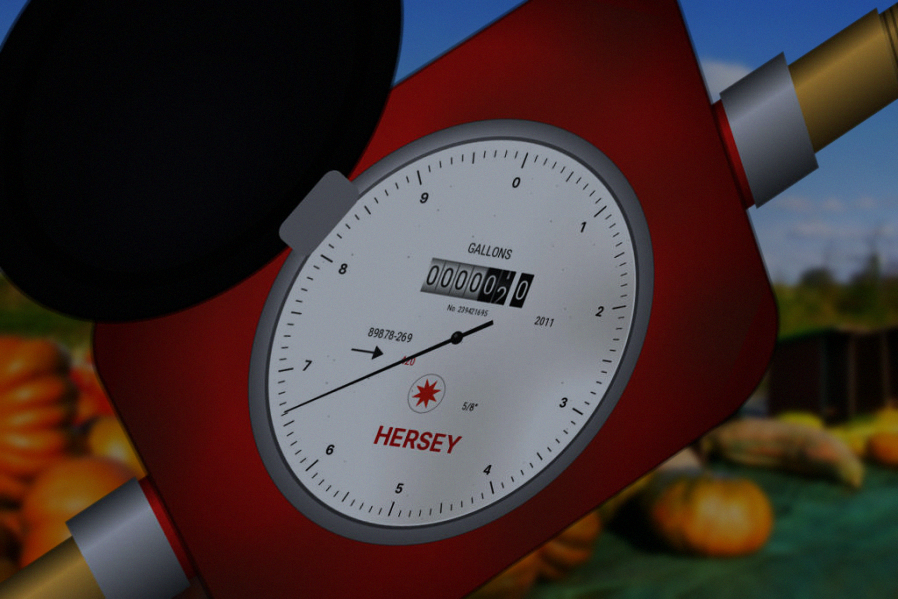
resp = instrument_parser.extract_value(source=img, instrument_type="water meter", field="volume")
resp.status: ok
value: 16.6 gal
